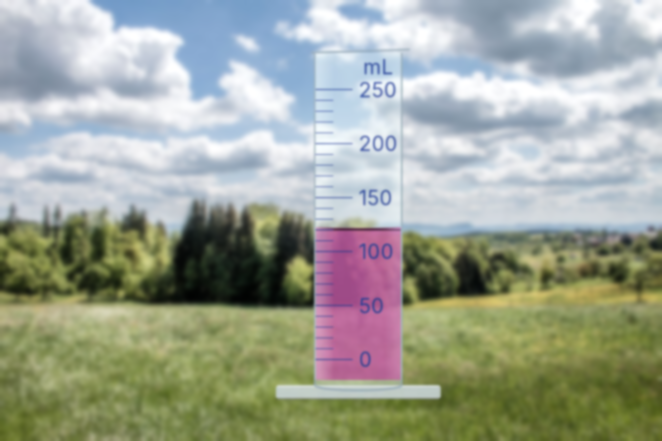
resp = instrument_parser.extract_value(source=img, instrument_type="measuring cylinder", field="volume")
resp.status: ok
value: 120 mL
